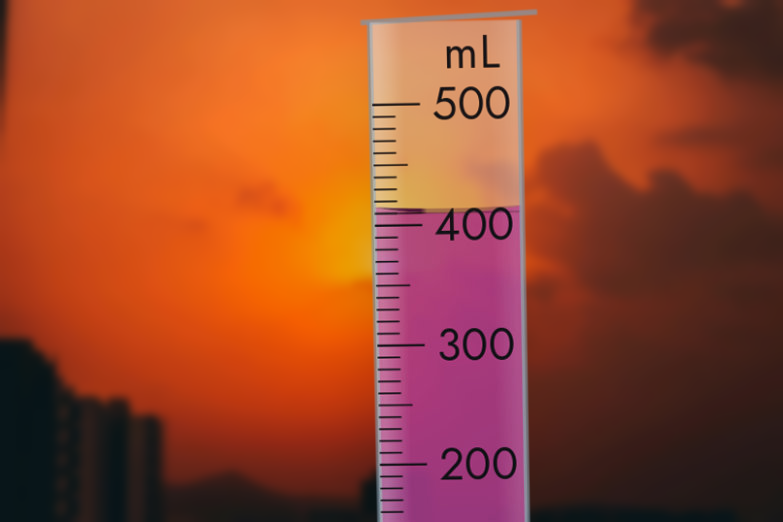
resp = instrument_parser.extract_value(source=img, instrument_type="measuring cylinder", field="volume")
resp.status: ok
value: 410 mL
